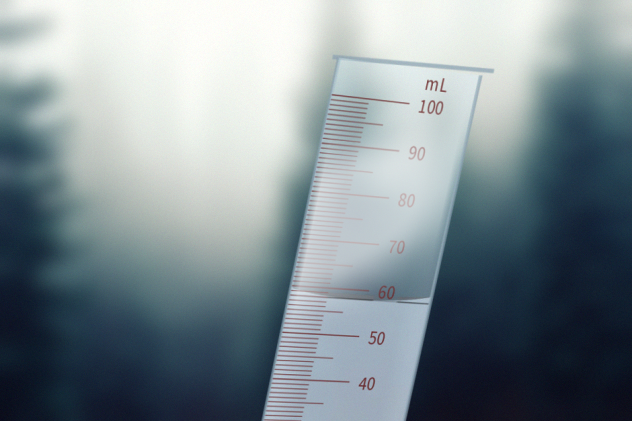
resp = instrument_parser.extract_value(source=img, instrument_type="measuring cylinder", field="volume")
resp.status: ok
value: 58 mL
